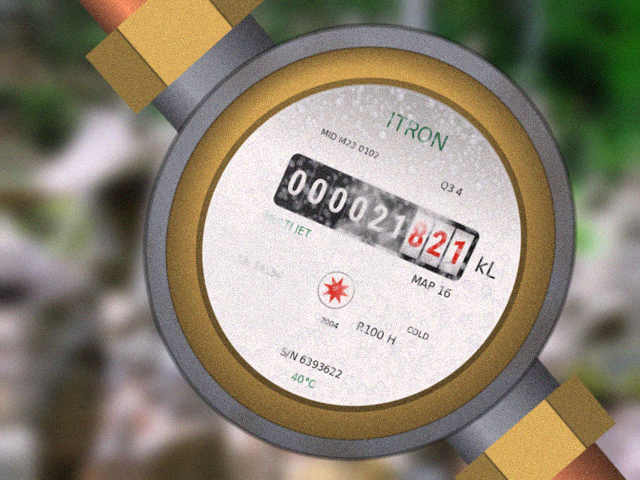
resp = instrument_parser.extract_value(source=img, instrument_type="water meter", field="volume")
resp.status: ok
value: 21.821 kL
